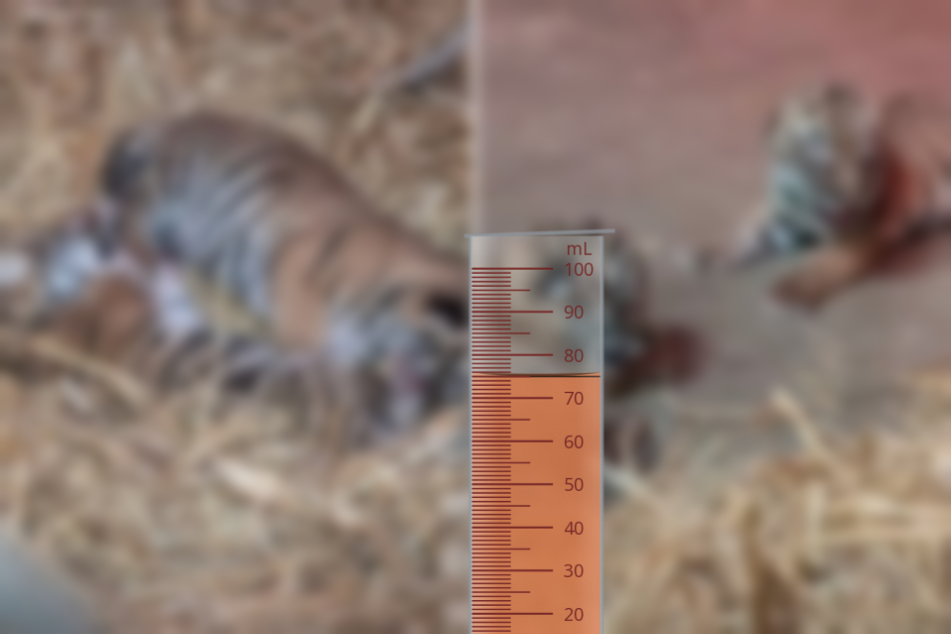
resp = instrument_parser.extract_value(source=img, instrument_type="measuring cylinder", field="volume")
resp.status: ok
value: 75 mL
